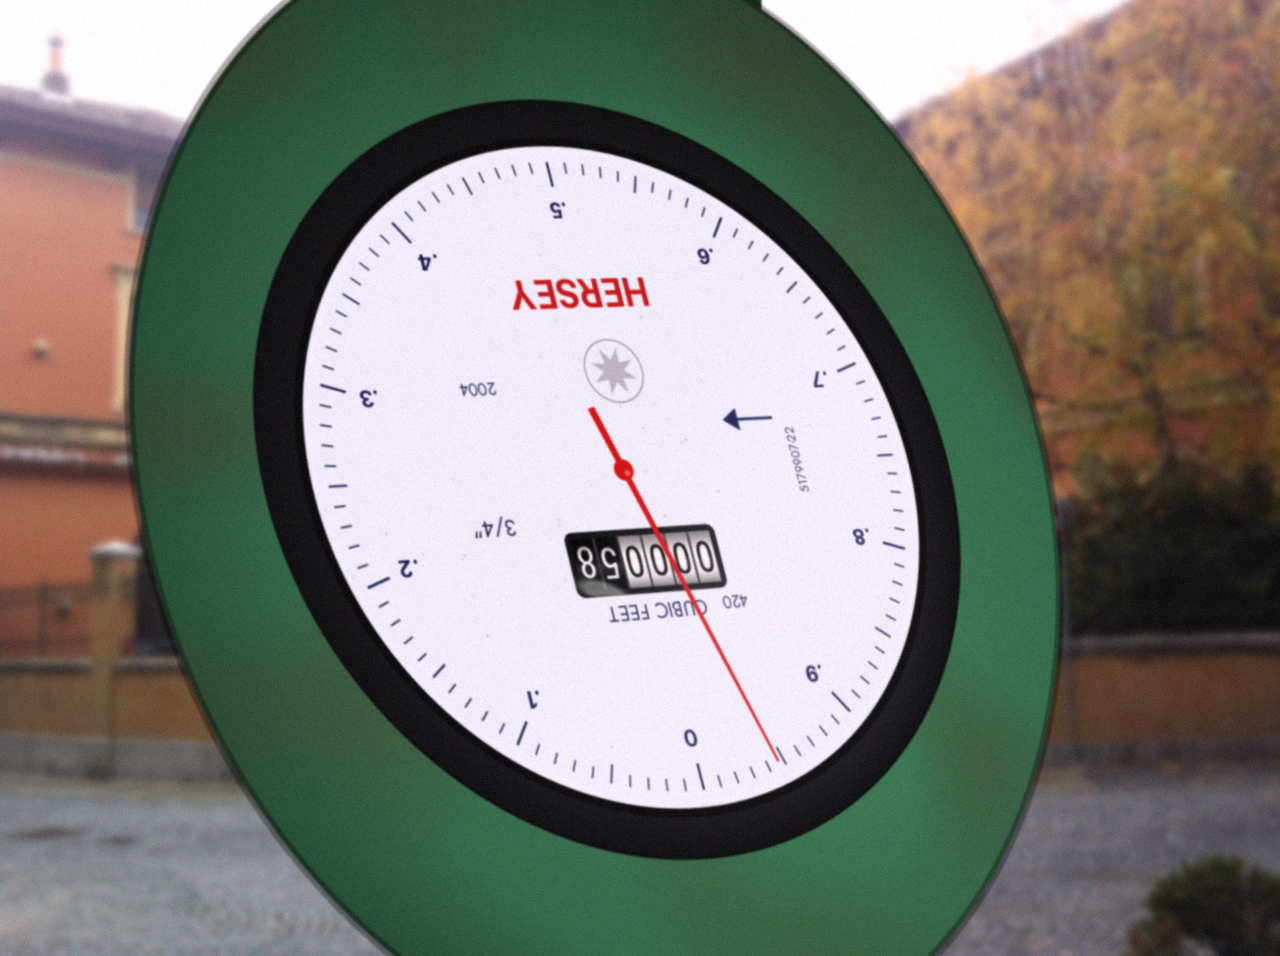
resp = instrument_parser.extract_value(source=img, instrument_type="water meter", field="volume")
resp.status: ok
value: 57.95 ft³
